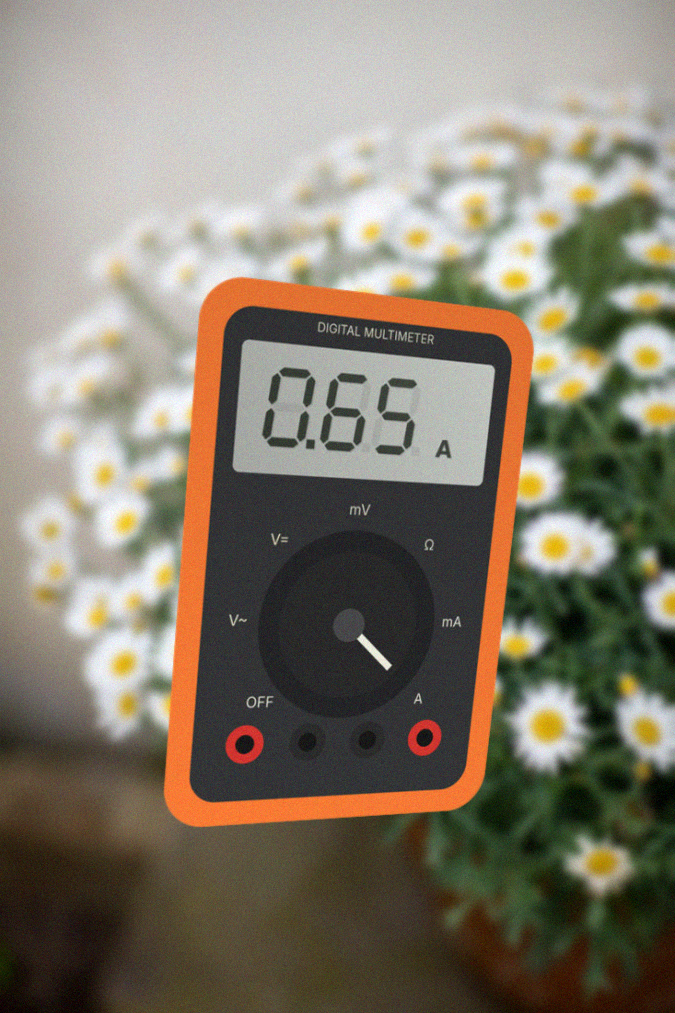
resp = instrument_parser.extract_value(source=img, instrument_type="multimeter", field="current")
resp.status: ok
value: 0.65 A
